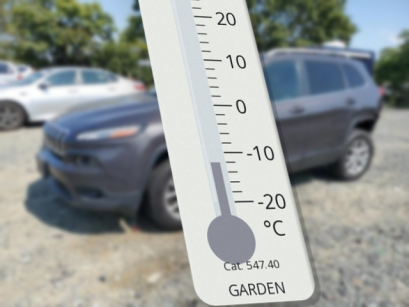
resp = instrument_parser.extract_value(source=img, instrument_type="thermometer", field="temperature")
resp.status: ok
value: -12 °C
